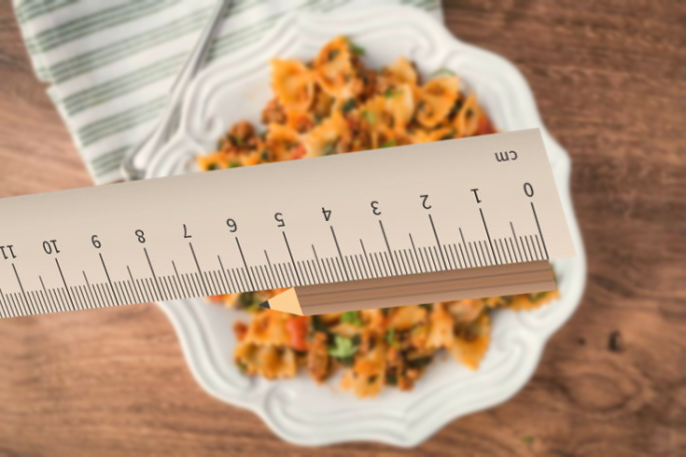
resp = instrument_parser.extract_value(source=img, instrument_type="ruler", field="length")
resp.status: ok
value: 6 cm
